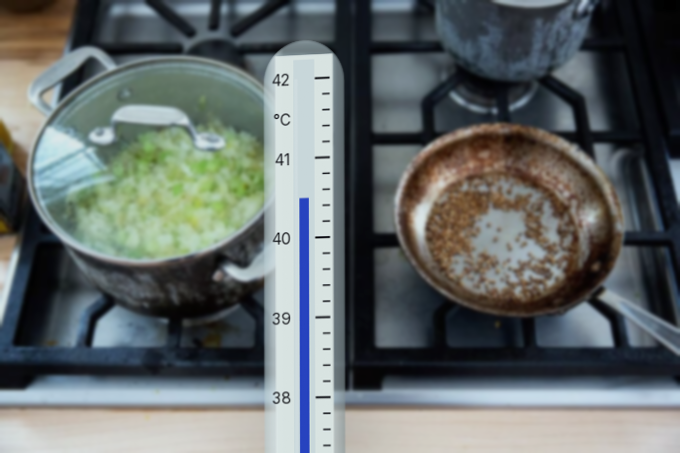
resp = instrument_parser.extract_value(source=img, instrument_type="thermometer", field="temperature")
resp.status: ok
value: 40.5 °C
